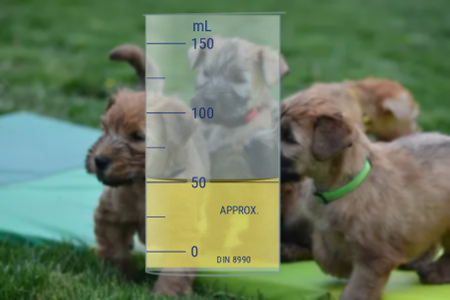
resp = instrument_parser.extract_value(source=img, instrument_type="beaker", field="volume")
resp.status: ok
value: 50 mL
